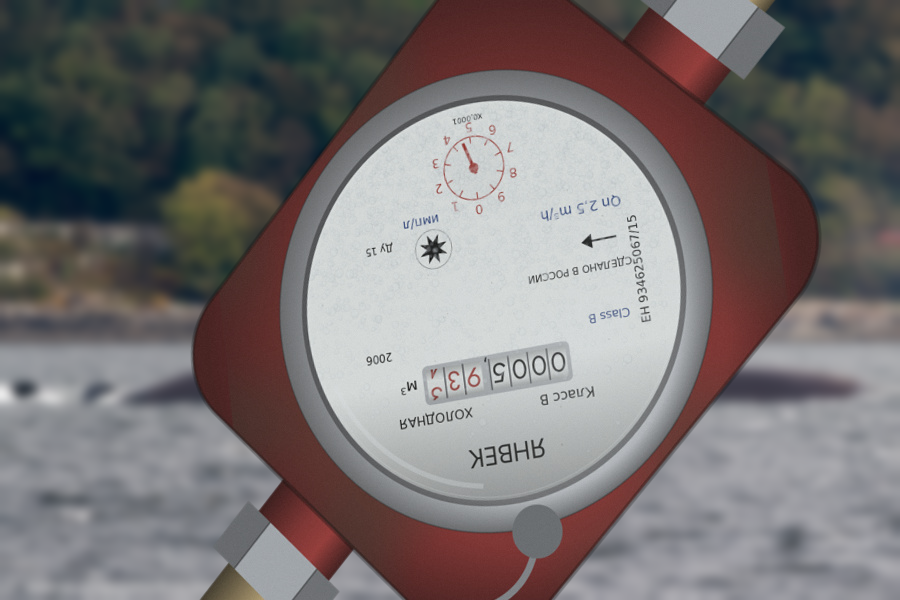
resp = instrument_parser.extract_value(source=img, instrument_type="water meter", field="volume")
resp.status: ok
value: 5.9334 m³
